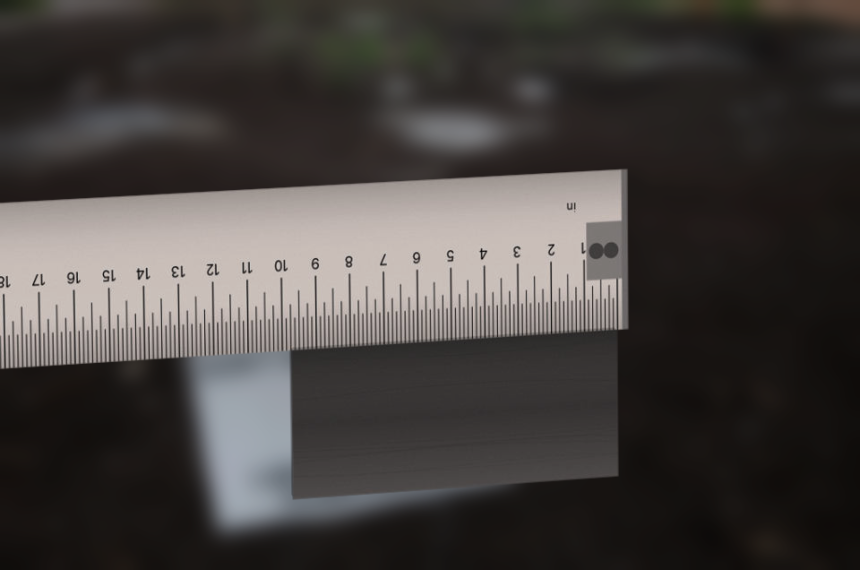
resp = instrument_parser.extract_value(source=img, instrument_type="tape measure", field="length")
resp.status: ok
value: 9.75 in
